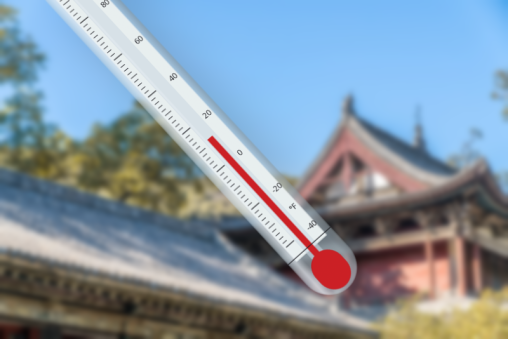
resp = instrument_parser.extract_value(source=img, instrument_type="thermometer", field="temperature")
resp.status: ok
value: 12 °F
